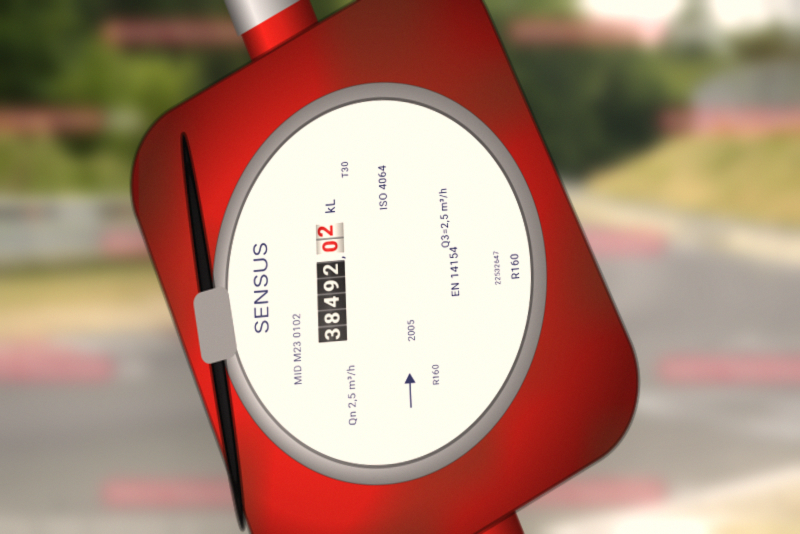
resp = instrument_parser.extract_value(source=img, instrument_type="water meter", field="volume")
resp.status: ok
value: 38492.02 kL
